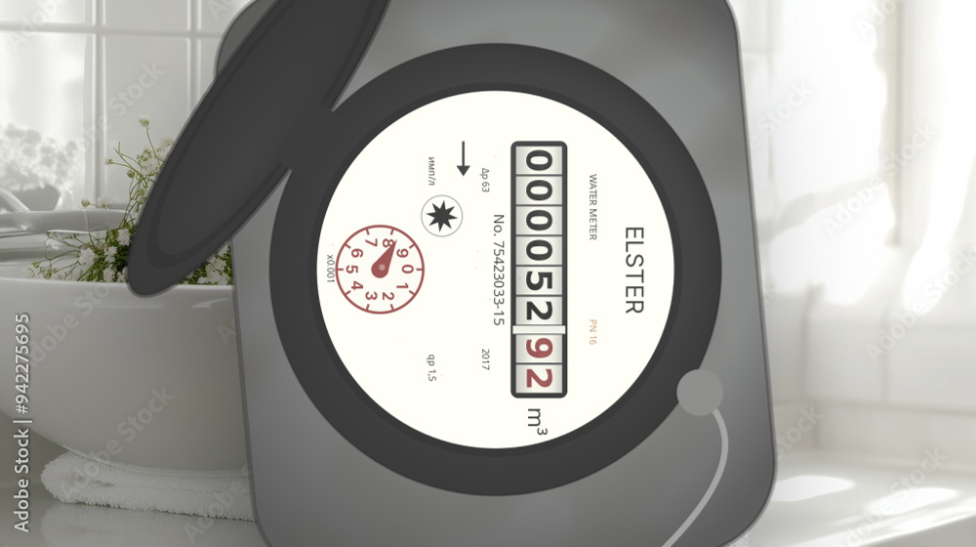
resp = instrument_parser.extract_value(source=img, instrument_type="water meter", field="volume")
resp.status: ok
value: 52.928 m³
